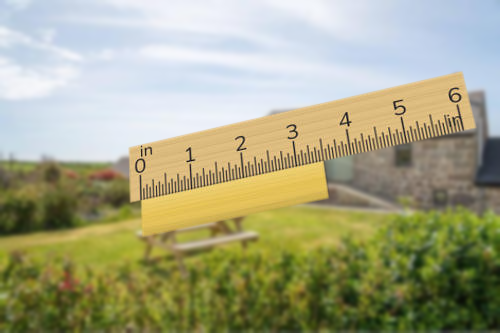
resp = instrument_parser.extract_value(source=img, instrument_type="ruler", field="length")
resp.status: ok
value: 3.5 in
